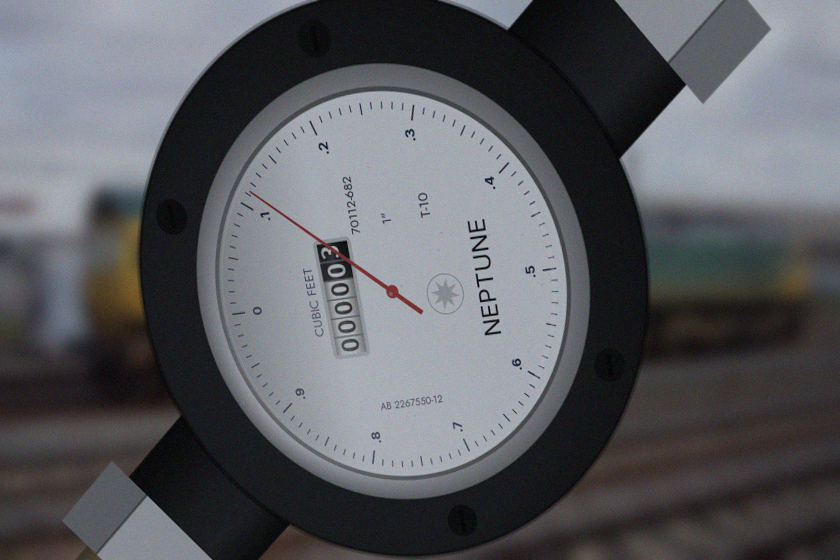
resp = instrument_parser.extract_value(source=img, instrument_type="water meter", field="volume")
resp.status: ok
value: 3.11 ft³
